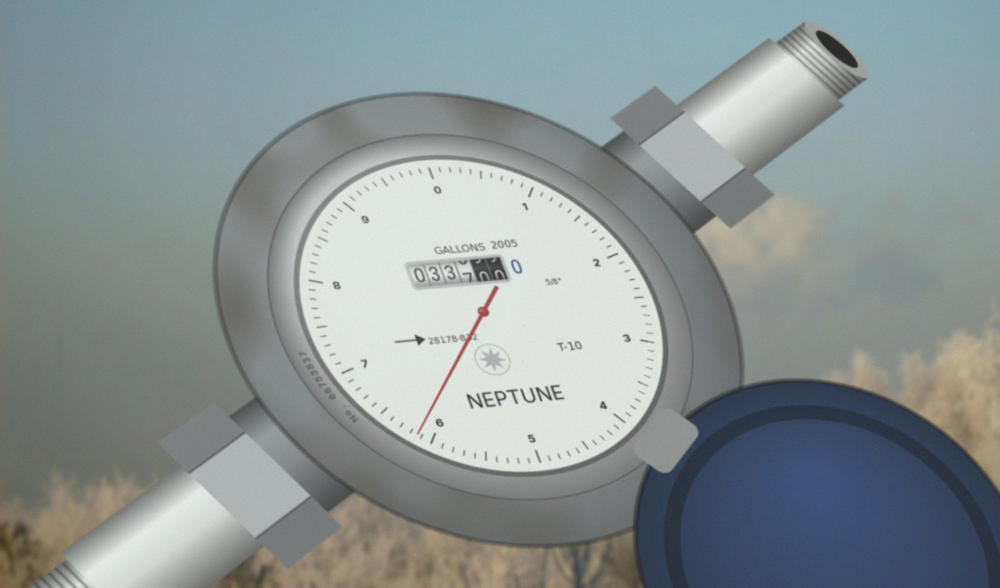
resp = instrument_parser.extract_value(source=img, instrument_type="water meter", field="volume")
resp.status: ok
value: 336996.1 gal
